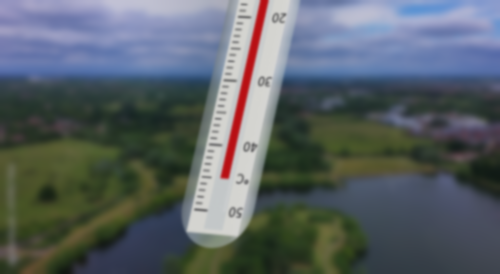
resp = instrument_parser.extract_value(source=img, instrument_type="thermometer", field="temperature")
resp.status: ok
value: 45 °C
